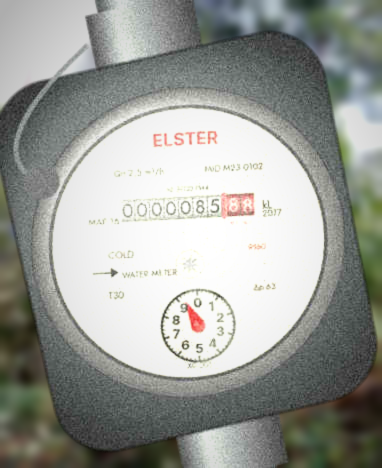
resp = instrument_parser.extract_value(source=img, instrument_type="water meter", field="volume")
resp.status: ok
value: 85.879 kL
